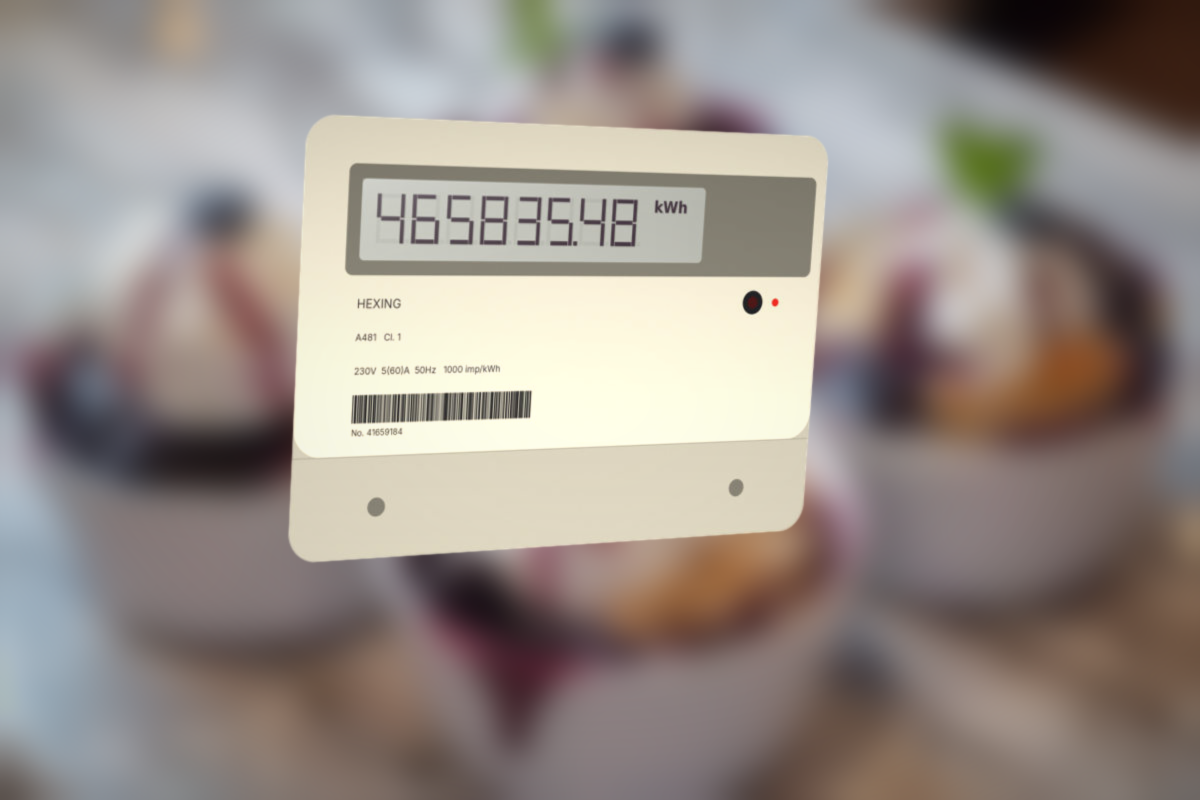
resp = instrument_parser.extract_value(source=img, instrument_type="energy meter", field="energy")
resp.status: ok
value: 465835.48 kWh
